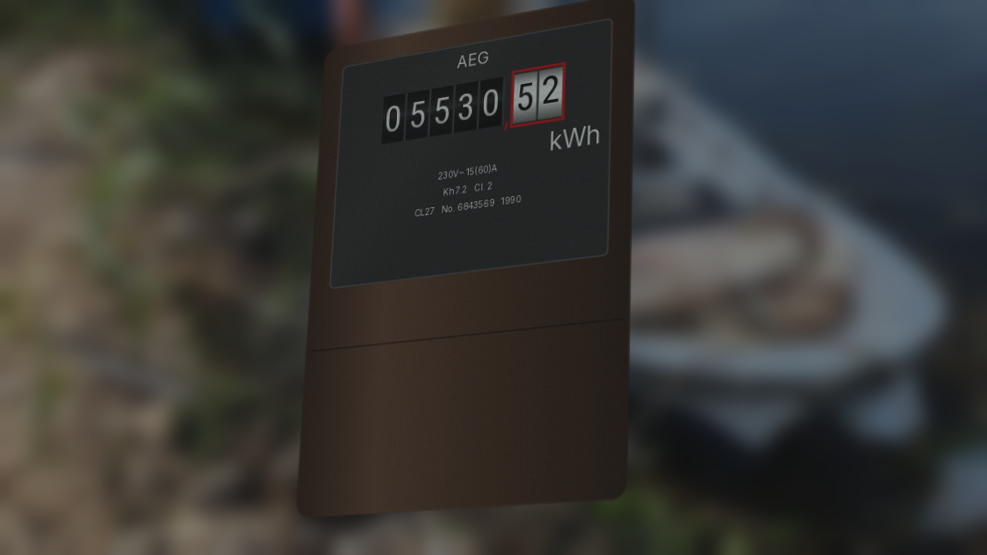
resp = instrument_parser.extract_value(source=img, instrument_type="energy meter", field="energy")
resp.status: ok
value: 5530.52 kWh
